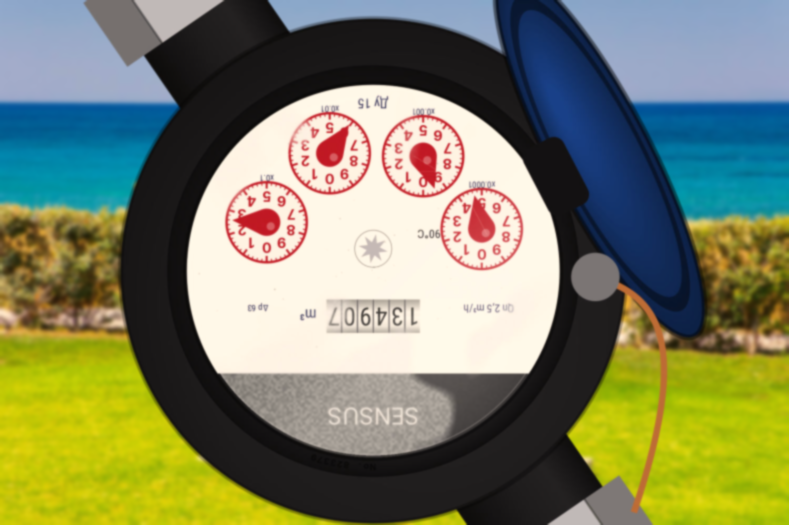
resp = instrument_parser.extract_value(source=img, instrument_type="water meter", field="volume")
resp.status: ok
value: 134907.2594 m³
